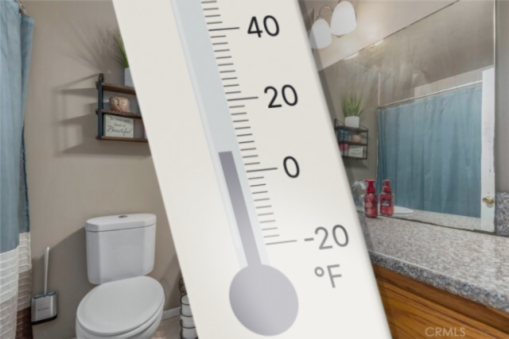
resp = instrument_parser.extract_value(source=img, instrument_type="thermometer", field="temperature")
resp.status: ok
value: 6 °F
